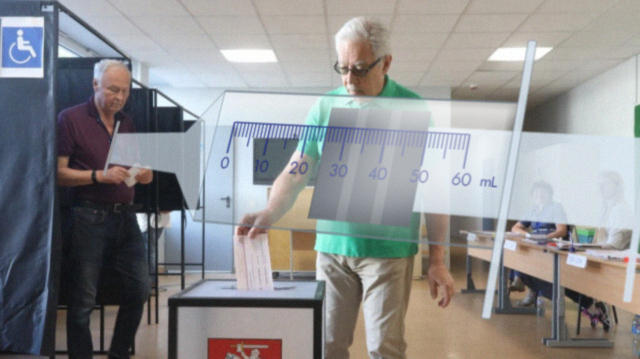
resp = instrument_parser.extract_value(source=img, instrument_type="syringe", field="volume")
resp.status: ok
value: 25 mL
